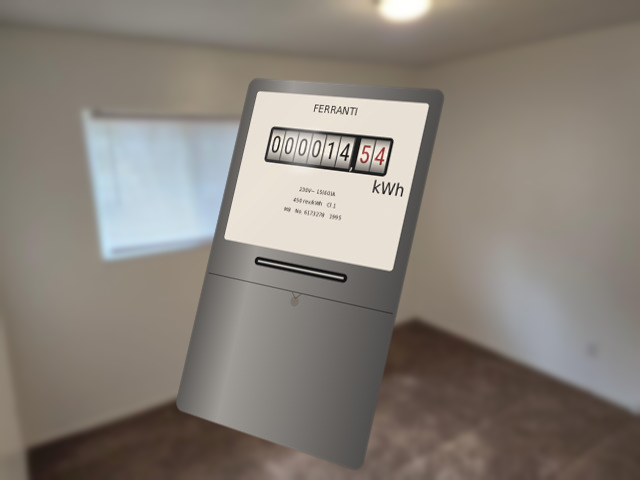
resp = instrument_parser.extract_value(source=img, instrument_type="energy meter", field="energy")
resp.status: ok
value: 14.54 kWh
